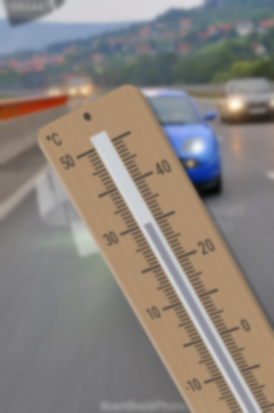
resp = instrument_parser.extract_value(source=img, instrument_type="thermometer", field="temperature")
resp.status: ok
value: 30 °C
